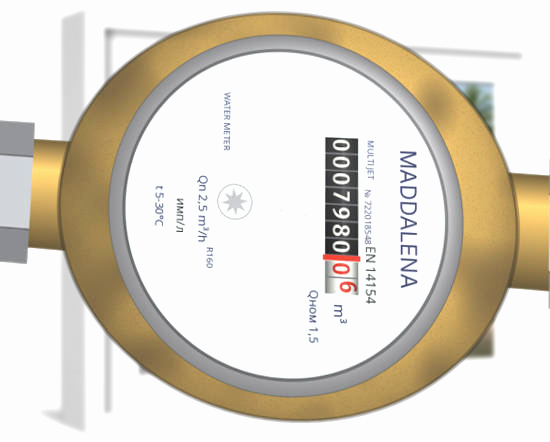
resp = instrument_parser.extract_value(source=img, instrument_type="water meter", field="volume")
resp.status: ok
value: 7980.06 m³
